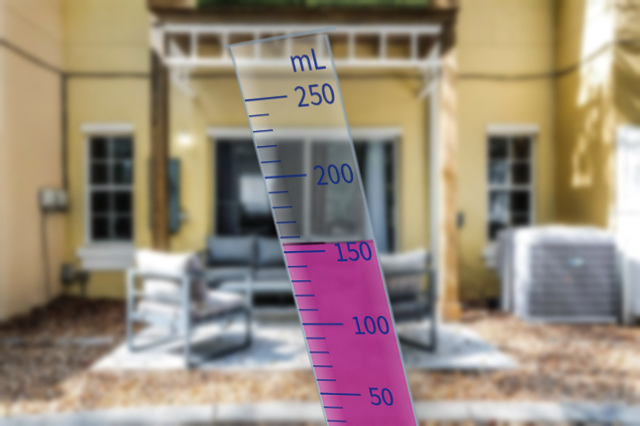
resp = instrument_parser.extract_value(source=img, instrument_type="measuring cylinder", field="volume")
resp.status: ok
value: 155 mL
